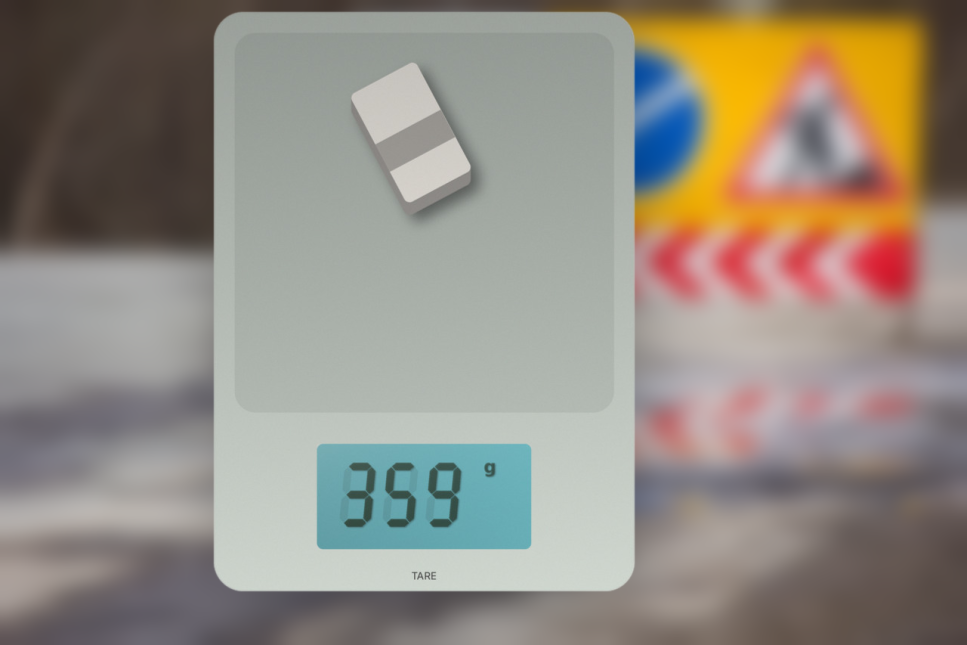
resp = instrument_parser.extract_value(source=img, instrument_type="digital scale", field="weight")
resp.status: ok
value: 359 g
